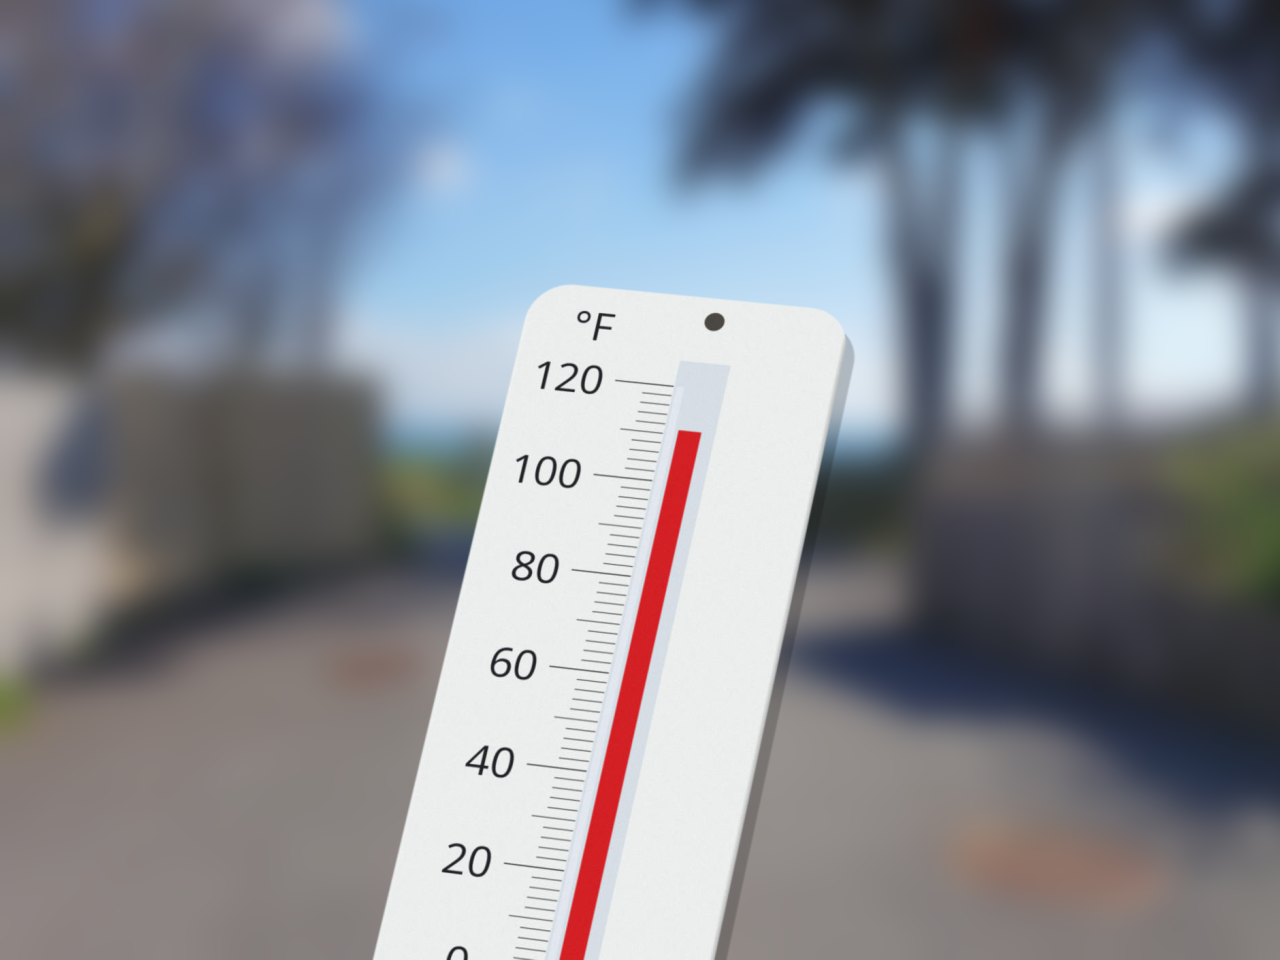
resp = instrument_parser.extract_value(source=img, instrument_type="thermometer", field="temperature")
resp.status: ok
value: 111 °F
